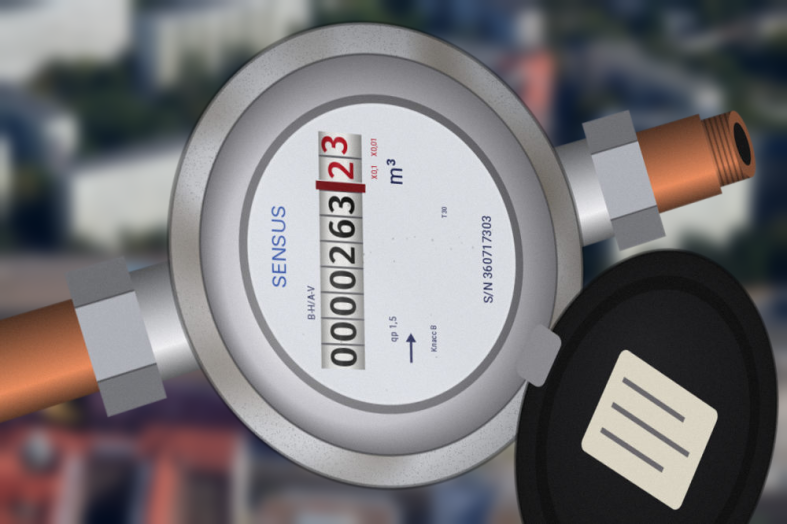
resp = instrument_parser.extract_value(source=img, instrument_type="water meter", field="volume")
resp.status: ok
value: 263.23 m³
